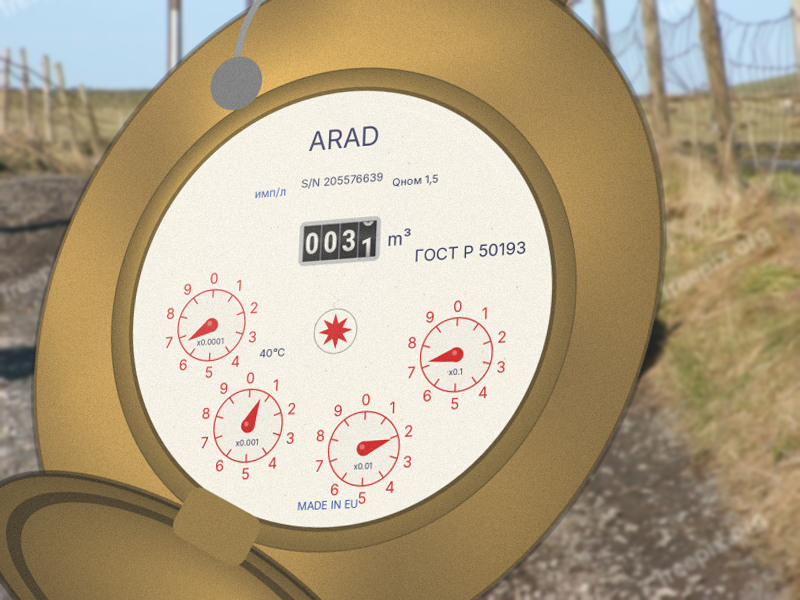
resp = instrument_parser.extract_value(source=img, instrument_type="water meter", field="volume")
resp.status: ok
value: 30.7206 m³
